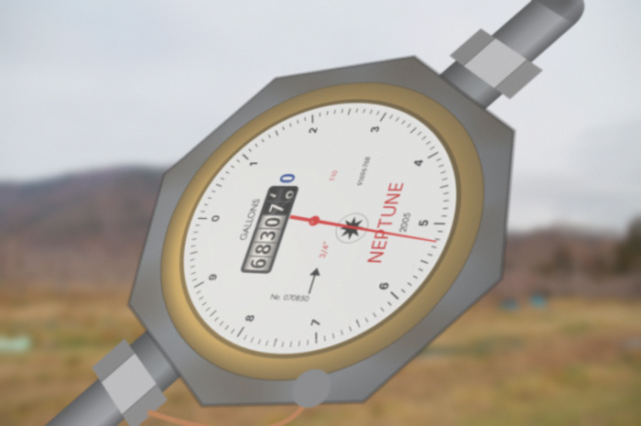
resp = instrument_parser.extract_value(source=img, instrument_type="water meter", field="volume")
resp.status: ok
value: 6830775.2 gal
